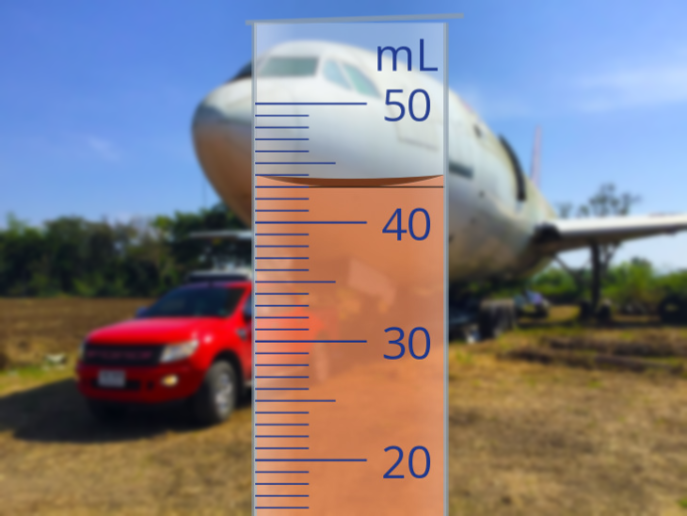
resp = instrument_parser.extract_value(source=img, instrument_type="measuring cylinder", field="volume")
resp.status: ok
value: 43 mL
